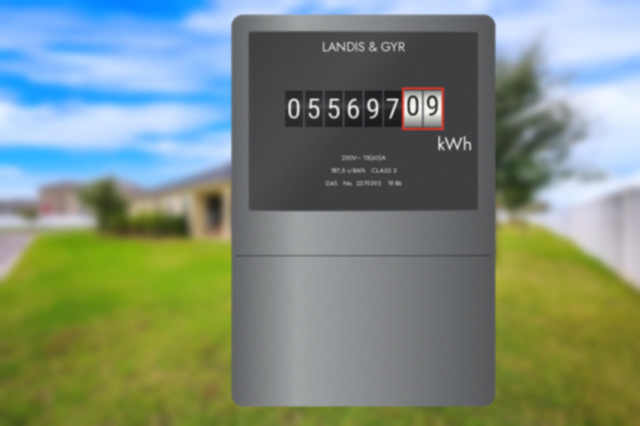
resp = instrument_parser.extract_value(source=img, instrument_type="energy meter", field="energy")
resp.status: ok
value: 55697.09 kWh
